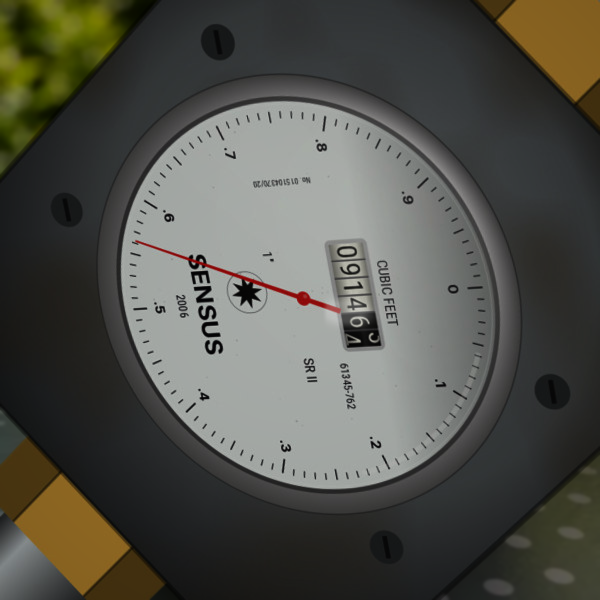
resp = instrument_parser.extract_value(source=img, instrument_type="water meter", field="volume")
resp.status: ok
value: 91463.56 ft³
